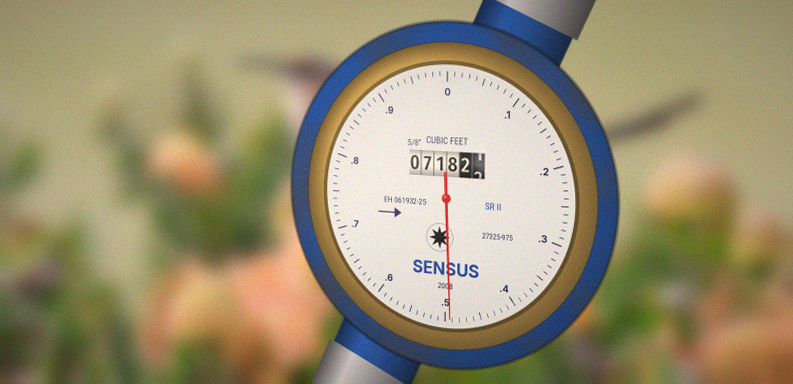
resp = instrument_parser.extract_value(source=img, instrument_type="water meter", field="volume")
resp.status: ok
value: 71821.49 ft³
